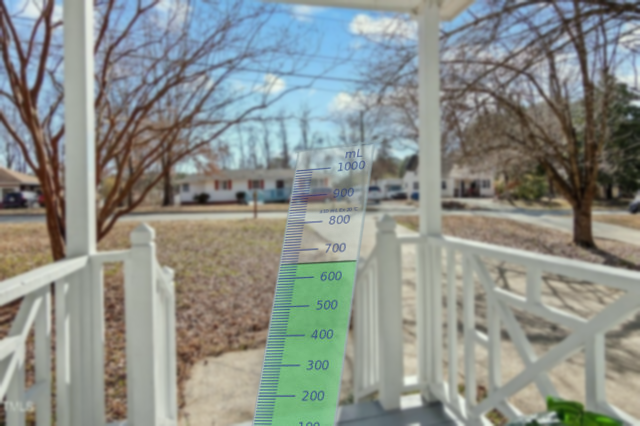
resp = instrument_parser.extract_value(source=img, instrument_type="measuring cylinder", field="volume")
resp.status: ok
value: 650 mL
